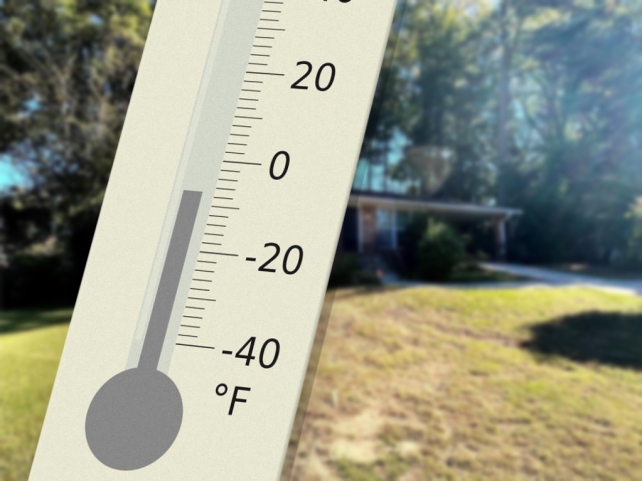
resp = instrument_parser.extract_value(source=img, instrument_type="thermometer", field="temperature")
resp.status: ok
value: -7 °F
